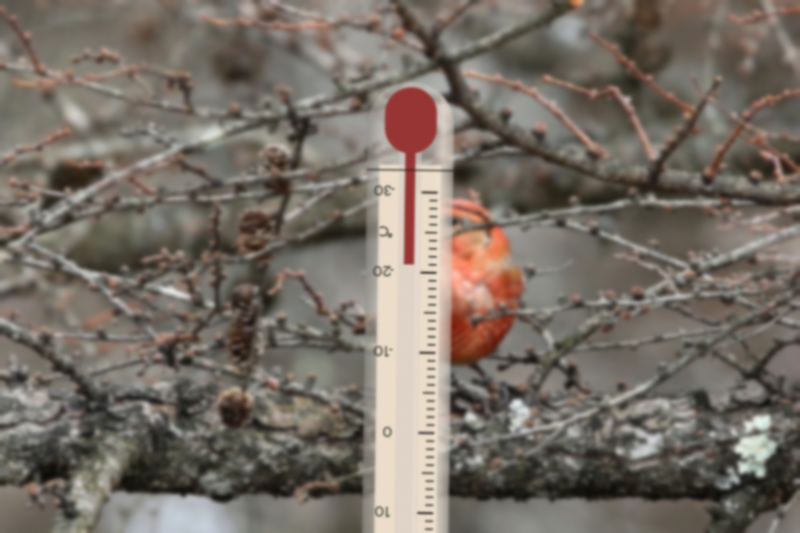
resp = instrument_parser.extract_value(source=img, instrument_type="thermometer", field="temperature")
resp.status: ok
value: -21 °C
